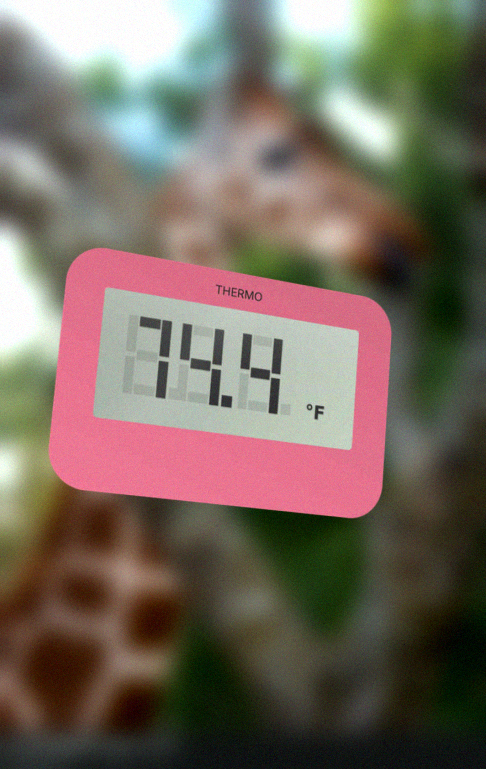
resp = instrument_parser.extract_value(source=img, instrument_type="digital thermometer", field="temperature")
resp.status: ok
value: 74.4 °F
